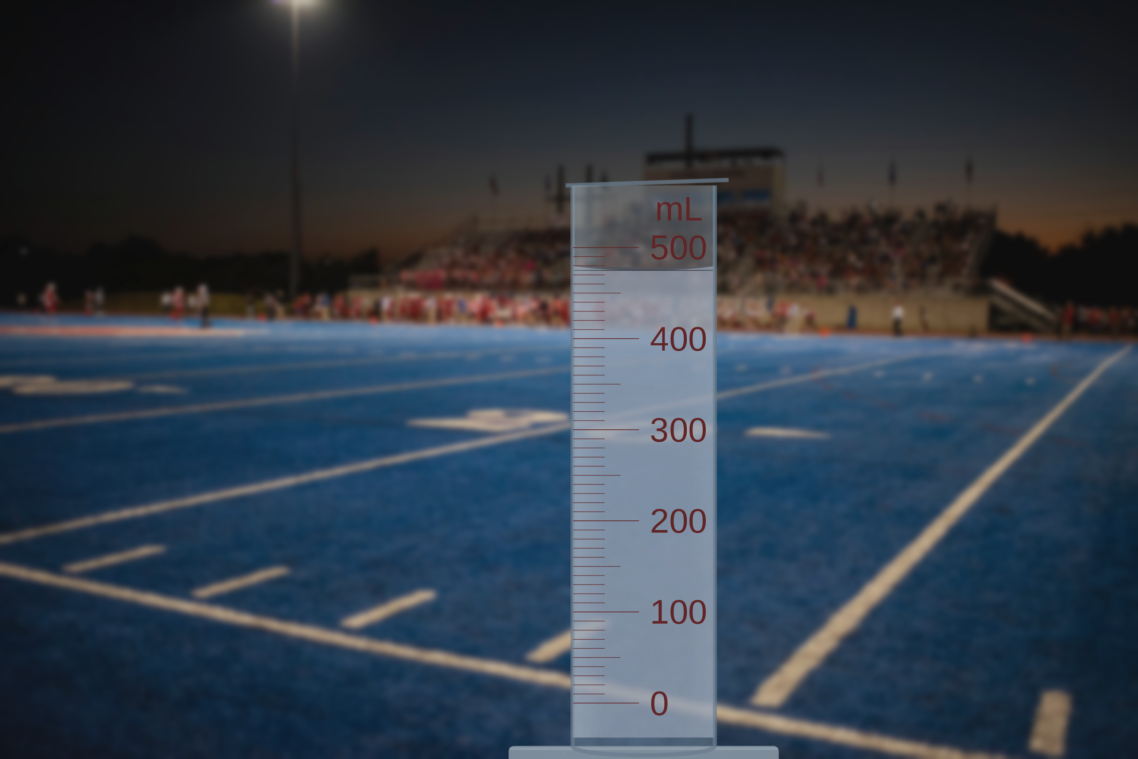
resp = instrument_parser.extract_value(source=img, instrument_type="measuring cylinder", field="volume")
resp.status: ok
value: 475 mL
